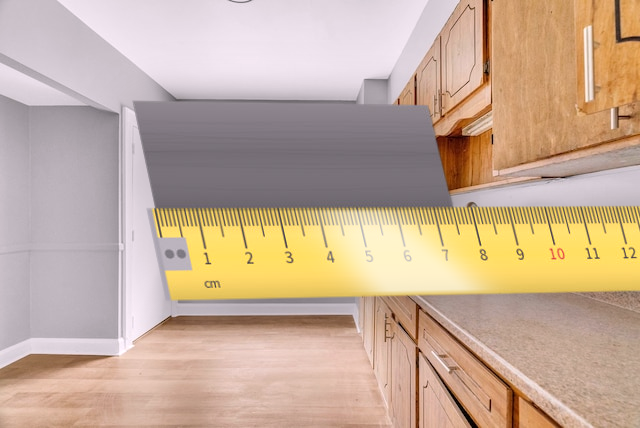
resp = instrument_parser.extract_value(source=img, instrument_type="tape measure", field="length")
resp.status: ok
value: 7.5 cm
